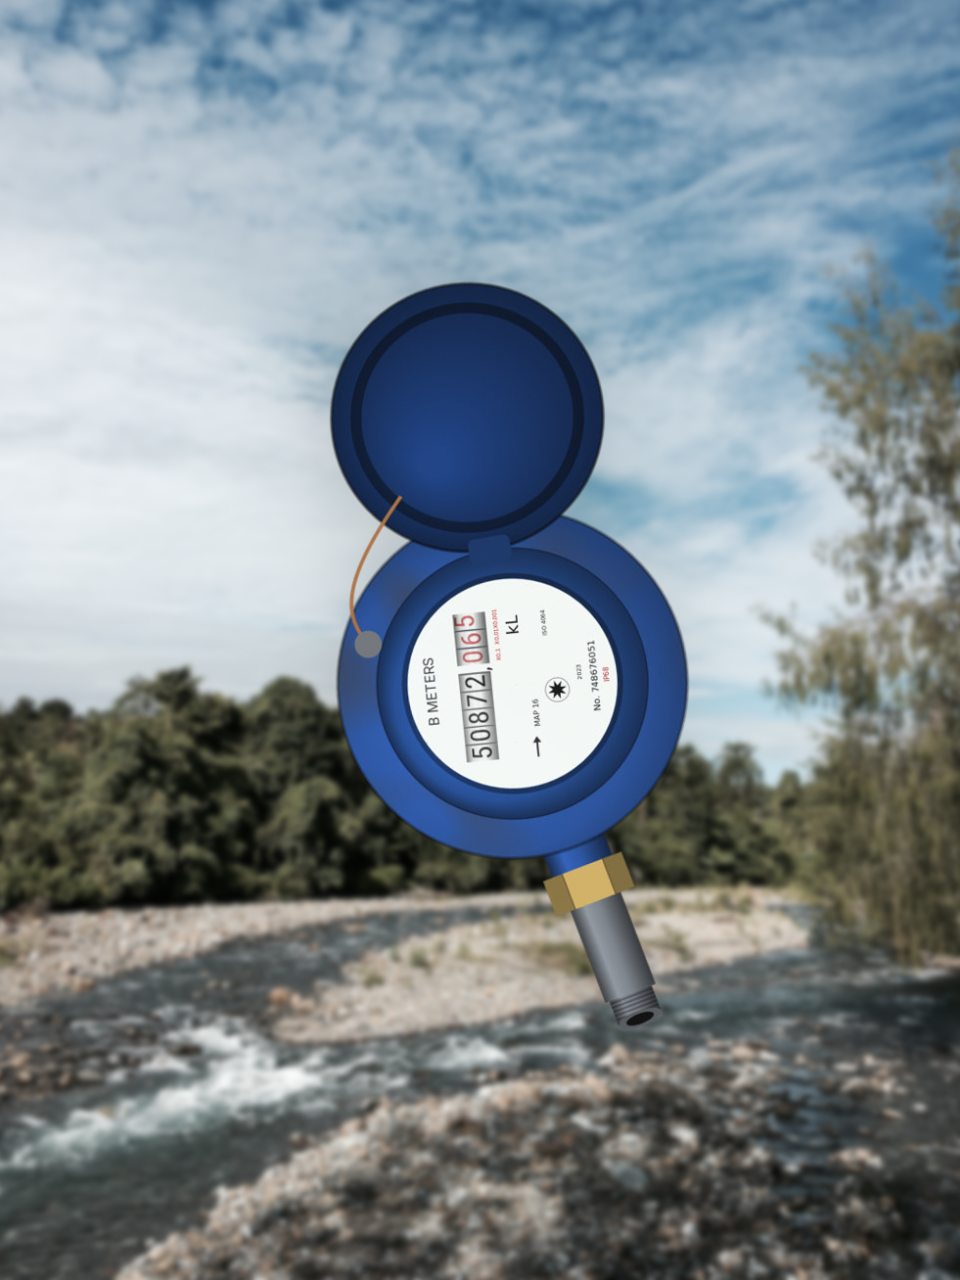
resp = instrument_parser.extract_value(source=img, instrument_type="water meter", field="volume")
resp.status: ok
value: 50872.065 kL
